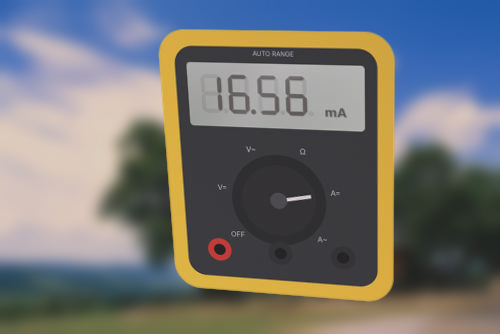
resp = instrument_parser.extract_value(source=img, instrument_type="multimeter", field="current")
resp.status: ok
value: 16.56 mA
